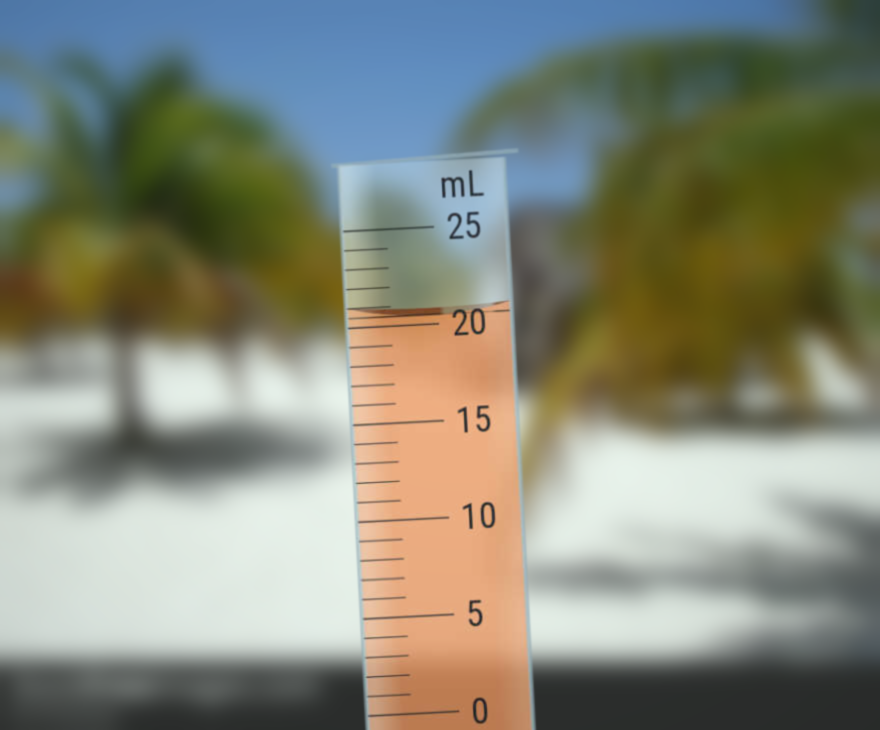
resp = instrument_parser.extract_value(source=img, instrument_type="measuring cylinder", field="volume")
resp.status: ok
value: 20.5 mL
